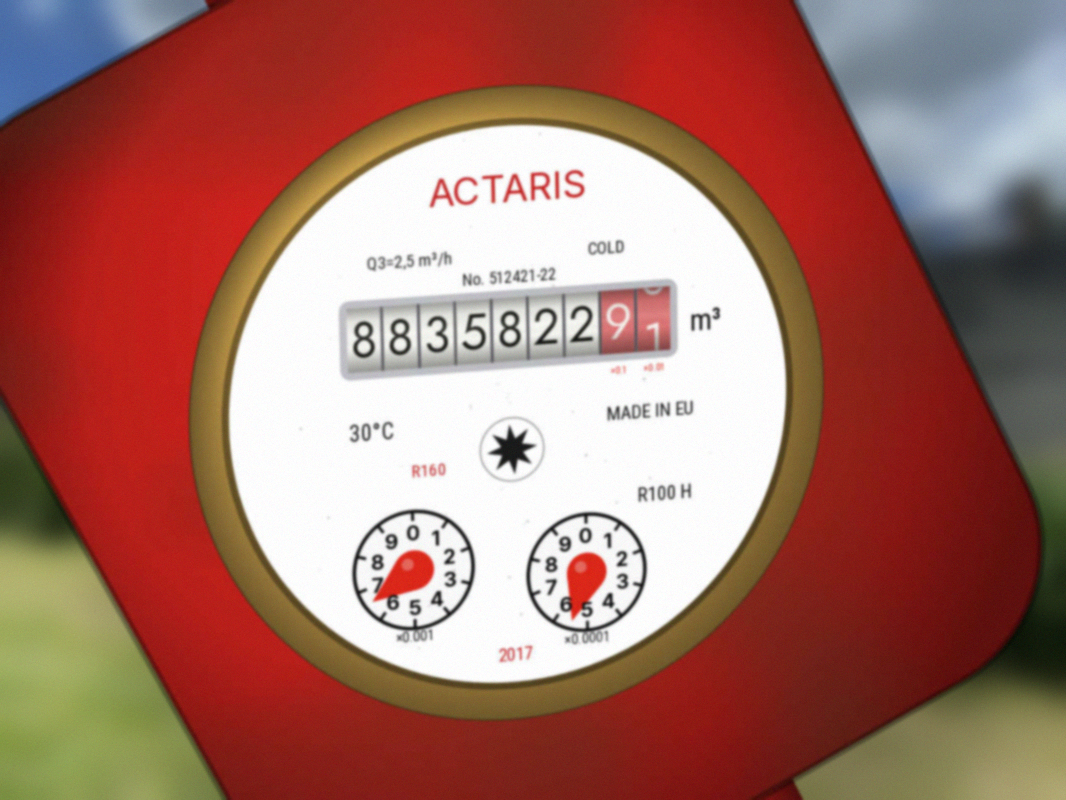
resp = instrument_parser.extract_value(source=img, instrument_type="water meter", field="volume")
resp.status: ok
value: 8835822.9065 m³
